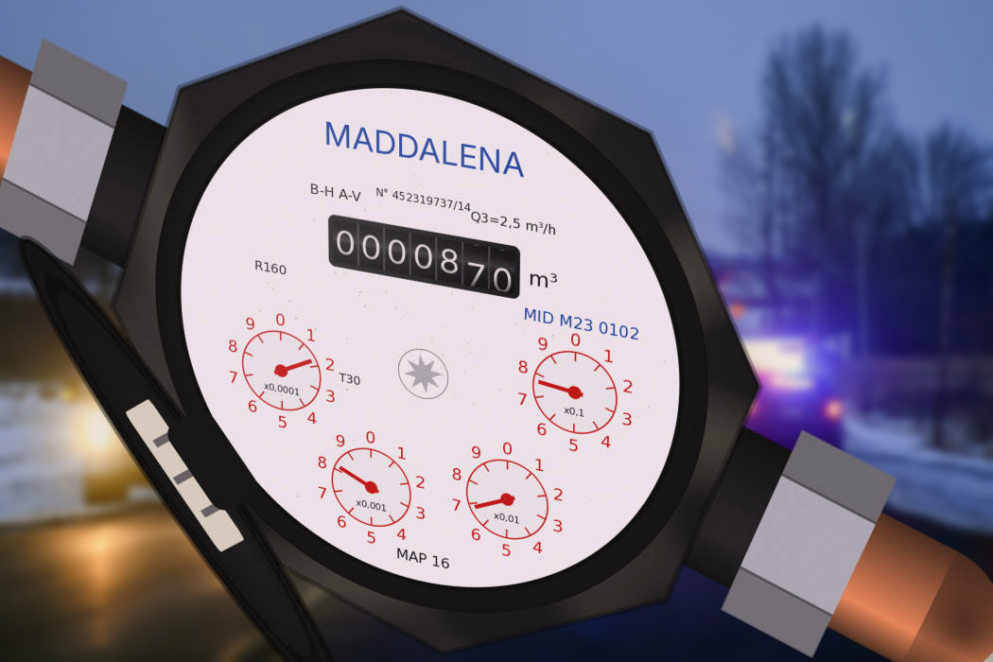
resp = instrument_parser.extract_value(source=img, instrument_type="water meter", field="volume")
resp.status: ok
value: 869.7681 m³
